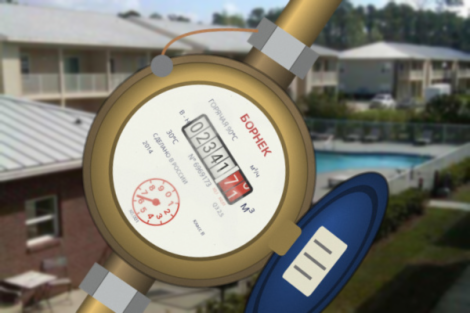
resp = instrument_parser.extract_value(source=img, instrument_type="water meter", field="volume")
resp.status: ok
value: 2341.706 m³
